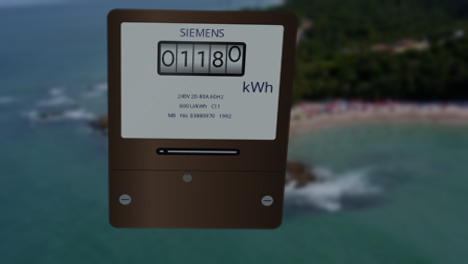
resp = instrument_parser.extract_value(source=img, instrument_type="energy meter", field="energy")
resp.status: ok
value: 1180 kWh
